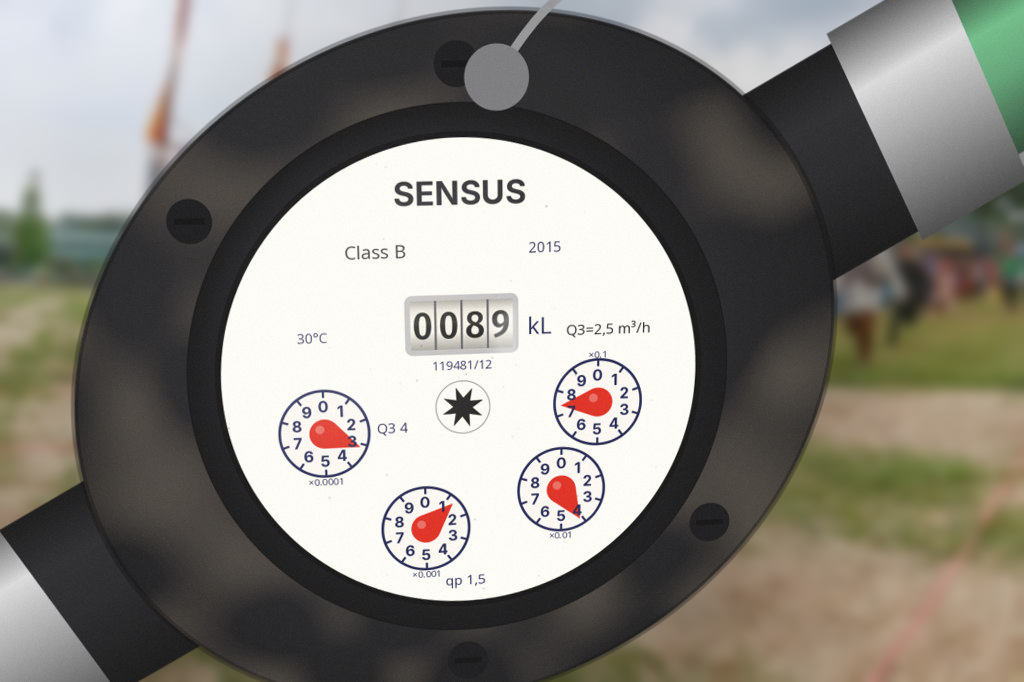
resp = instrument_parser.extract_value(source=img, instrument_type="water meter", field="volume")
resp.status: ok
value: 89.7413 kL
